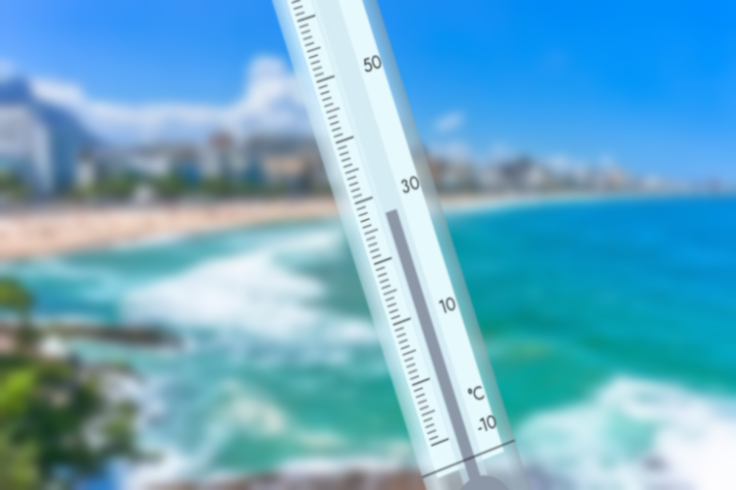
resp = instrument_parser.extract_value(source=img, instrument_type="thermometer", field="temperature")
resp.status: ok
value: 27 °C
